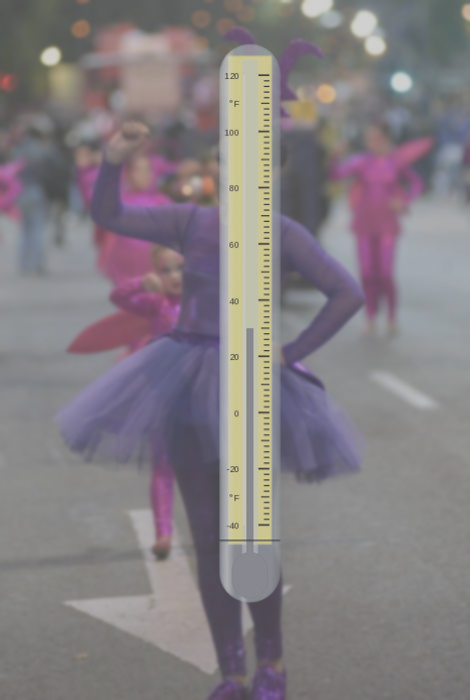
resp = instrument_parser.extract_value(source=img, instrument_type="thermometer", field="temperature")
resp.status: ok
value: 30 °F
